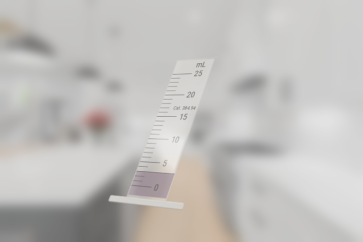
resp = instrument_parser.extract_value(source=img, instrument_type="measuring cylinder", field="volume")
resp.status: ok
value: 3 mL
